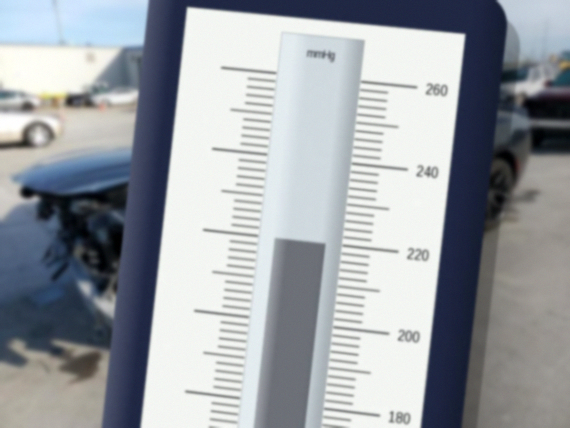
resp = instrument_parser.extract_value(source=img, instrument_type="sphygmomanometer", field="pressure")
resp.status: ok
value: 220 mmHg
